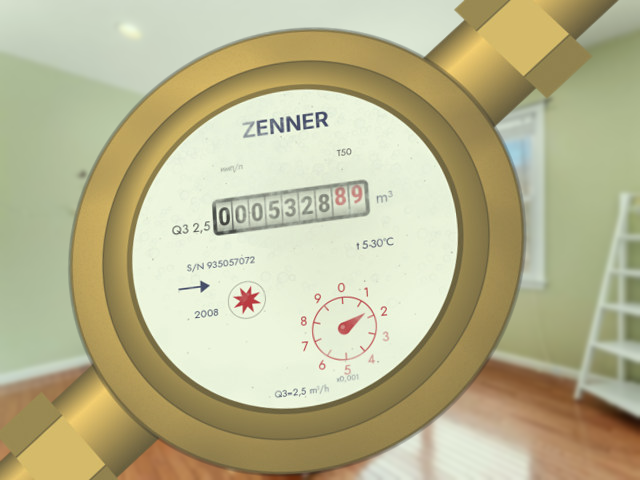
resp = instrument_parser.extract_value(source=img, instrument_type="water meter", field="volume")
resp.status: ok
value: 5328.891 m³
